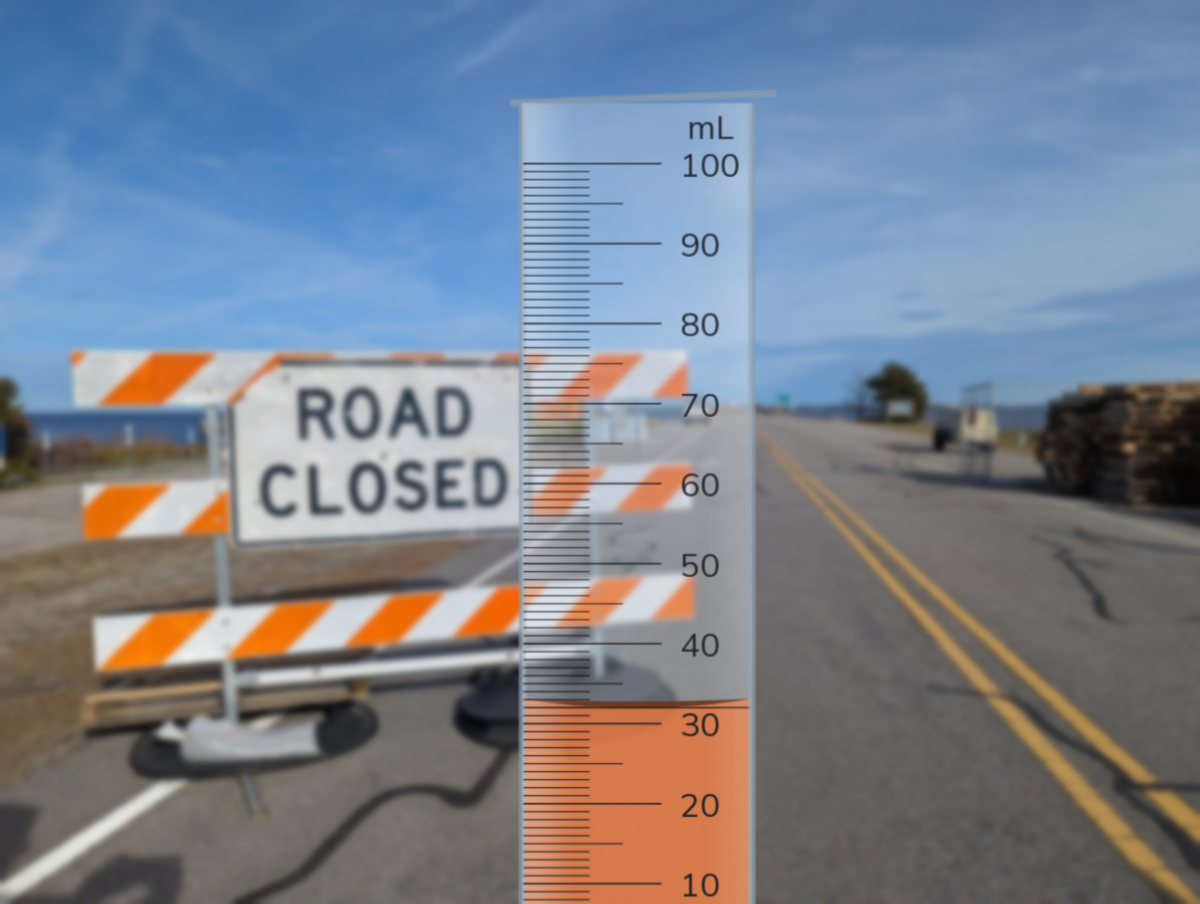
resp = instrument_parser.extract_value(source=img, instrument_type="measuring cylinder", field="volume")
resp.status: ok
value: 32 mL
